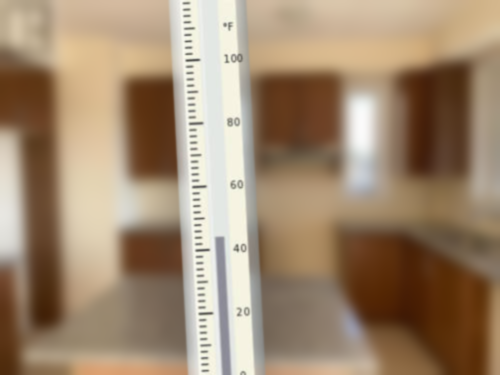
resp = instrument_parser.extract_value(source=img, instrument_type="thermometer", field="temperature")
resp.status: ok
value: 44 °F
